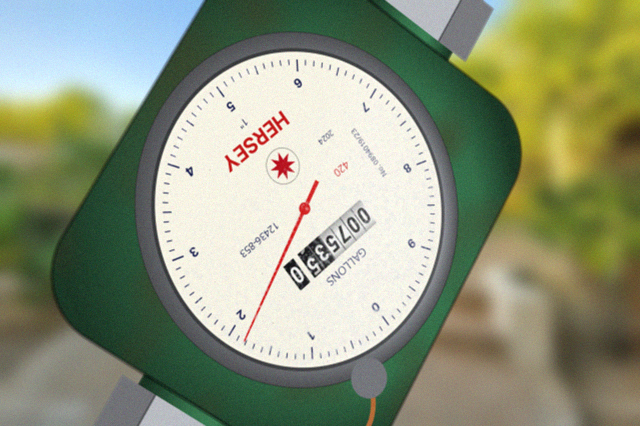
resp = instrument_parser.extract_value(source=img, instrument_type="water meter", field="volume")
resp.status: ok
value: 75351.8 gal
